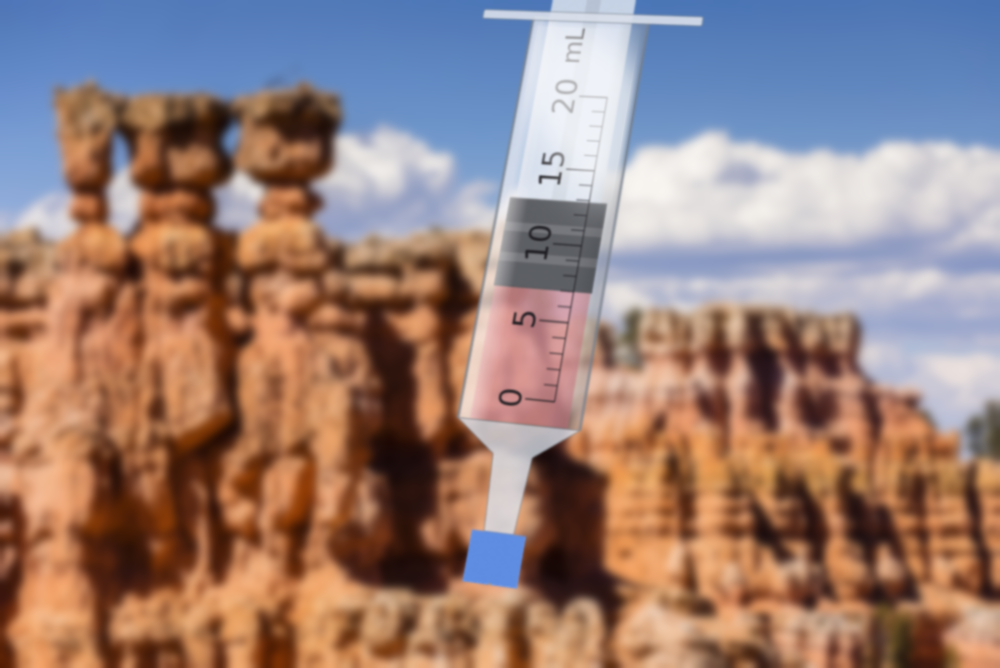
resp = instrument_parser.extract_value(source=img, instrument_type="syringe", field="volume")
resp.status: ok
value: 7 mL
